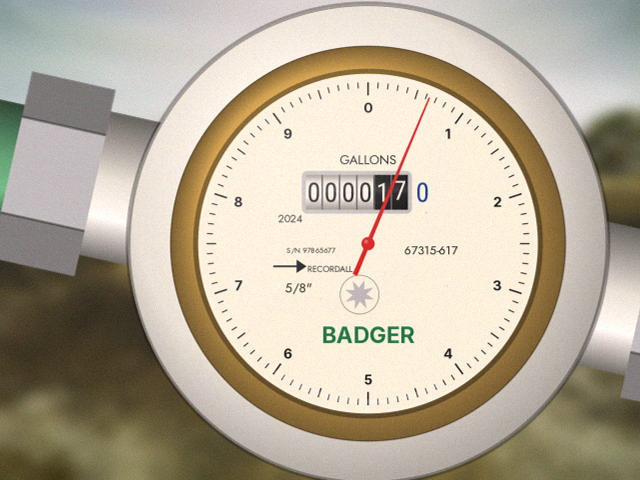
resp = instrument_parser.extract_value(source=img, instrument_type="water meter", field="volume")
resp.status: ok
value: 170.6 gal
